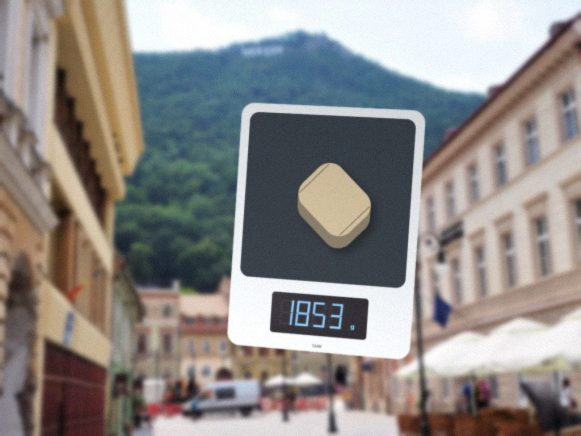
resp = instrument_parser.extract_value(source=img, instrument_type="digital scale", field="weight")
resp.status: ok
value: 1853 g
